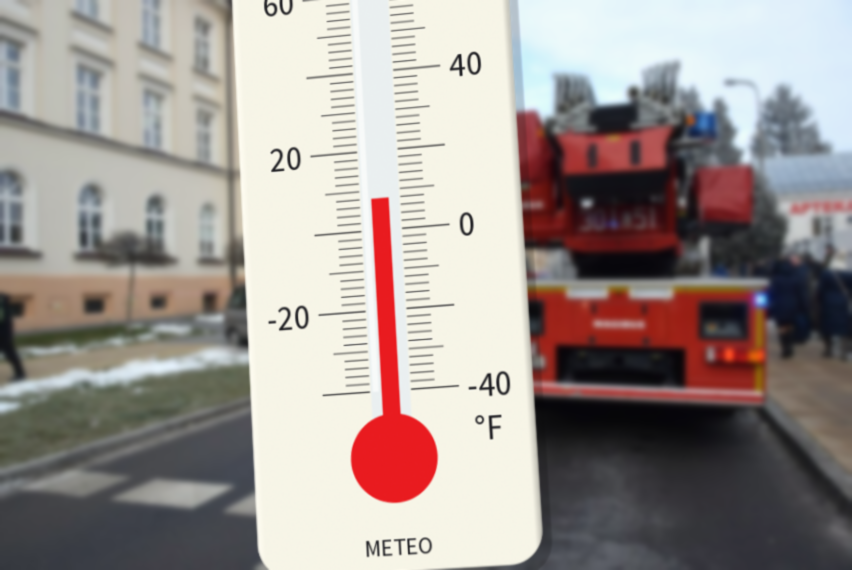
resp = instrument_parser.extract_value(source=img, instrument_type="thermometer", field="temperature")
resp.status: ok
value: 8 °F
